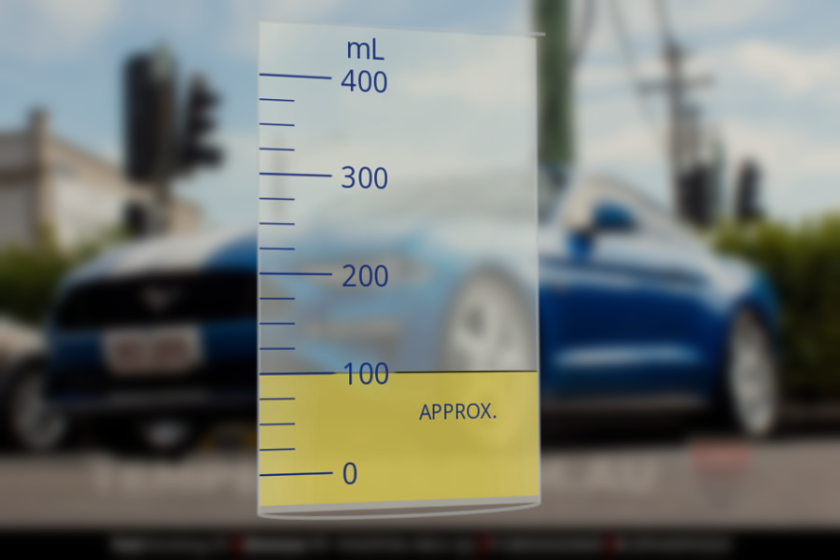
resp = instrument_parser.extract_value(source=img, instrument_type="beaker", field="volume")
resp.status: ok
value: 100 mL
